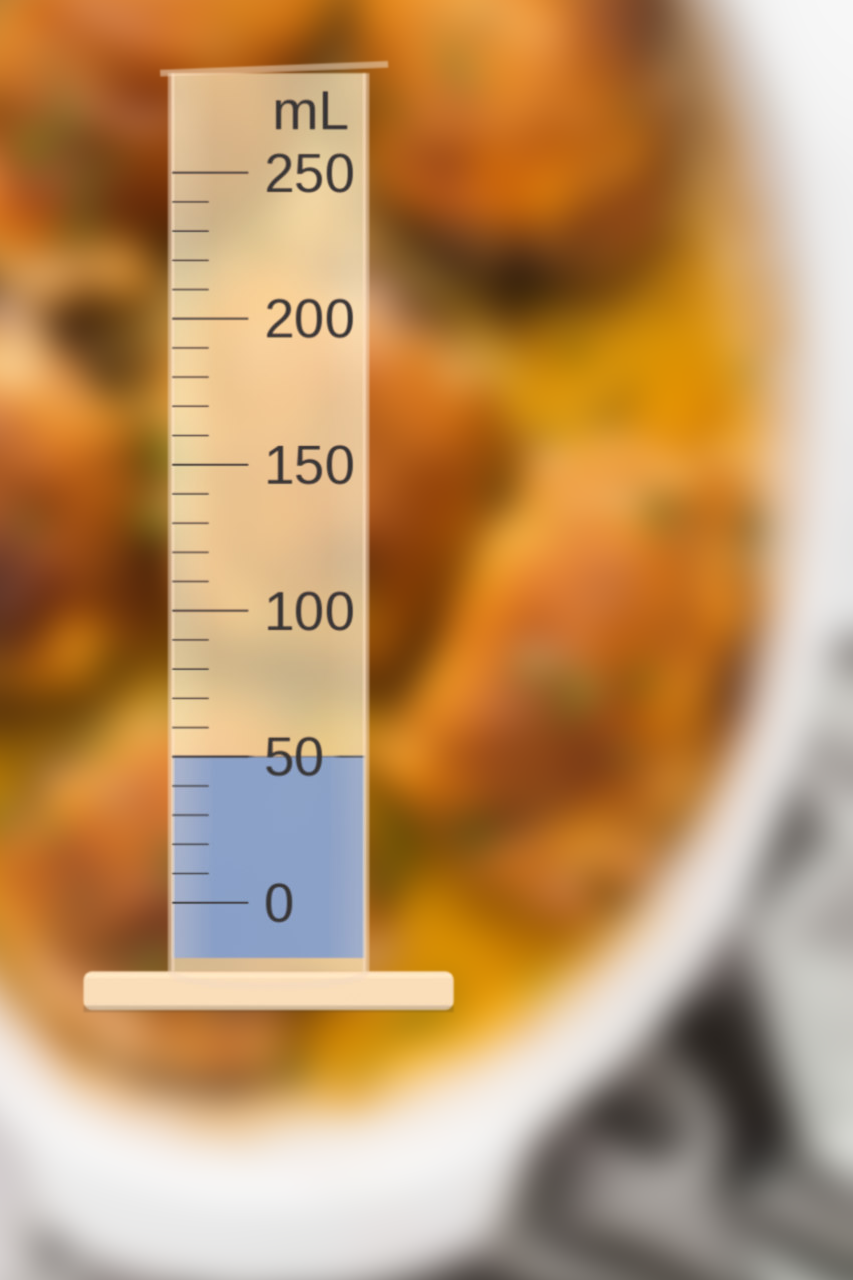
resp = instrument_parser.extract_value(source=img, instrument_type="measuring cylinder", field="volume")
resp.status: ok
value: 50 mL
